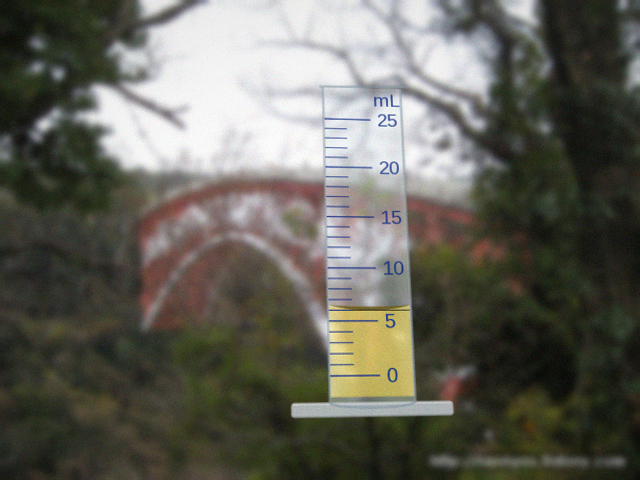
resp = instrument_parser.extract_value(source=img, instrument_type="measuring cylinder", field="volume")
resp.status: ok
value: 6 mL
